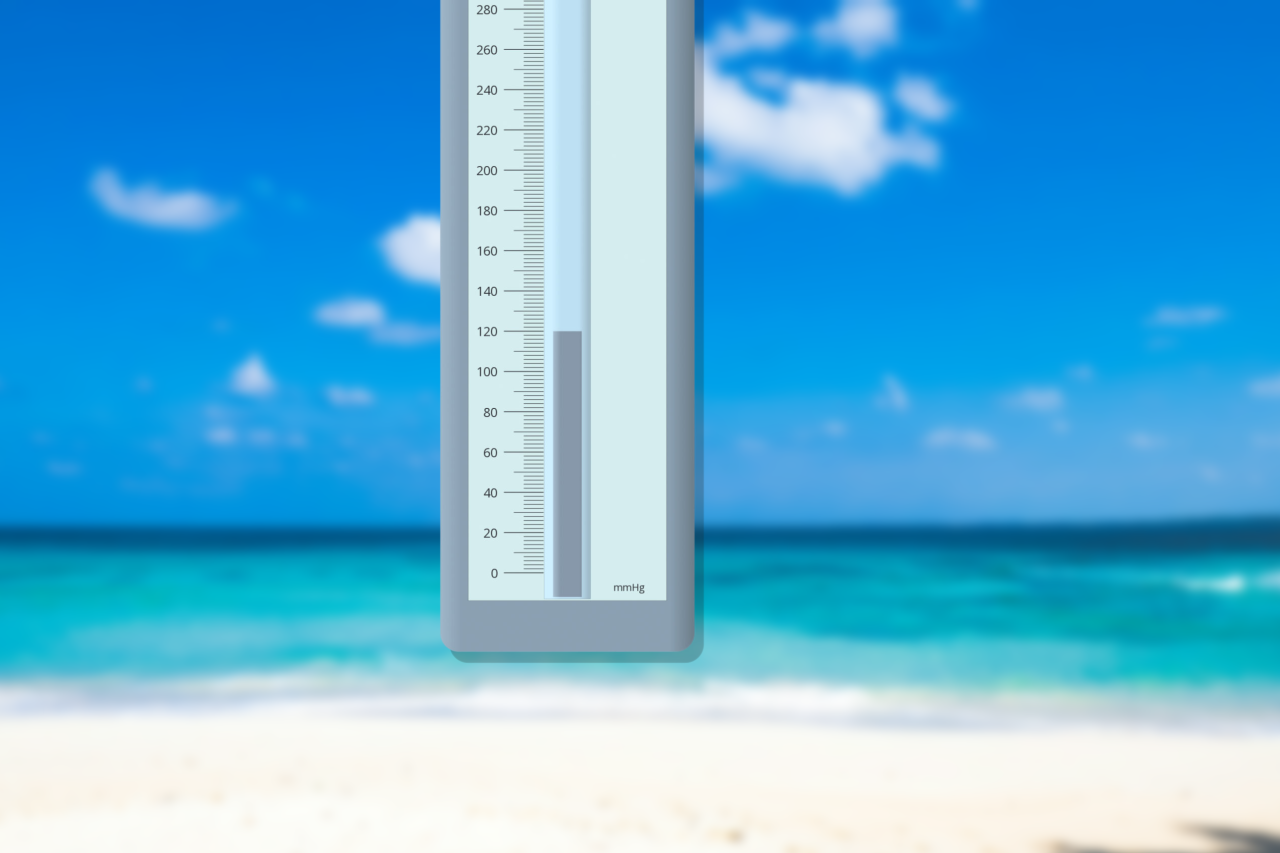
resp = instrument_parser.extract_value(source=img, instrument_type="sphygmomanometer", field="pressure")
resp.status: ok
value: 120 mmHg
